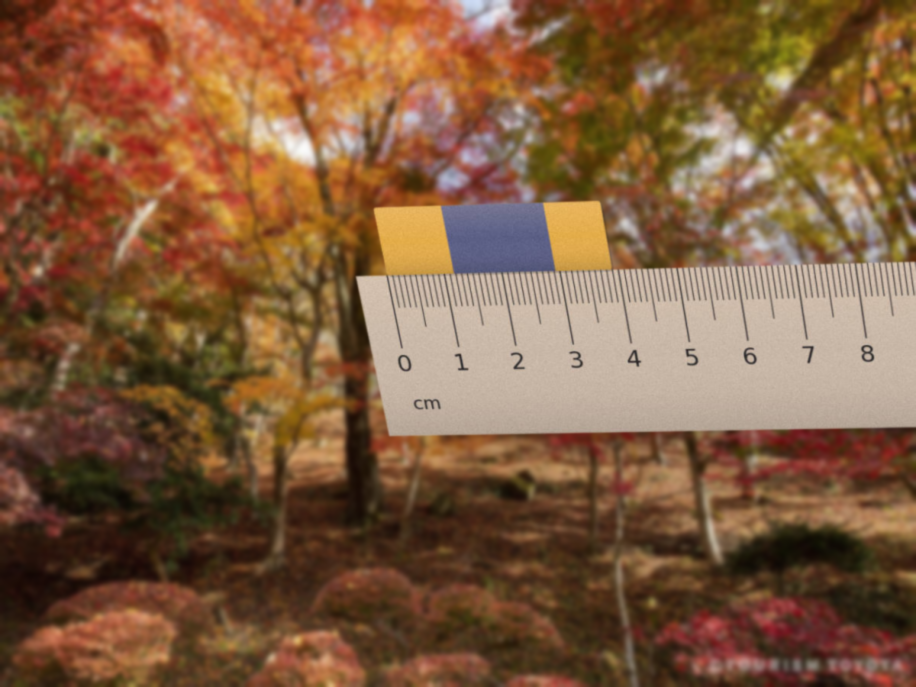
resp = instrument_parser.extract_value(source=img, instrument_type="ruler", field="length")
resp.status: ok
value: 3.9 cm
